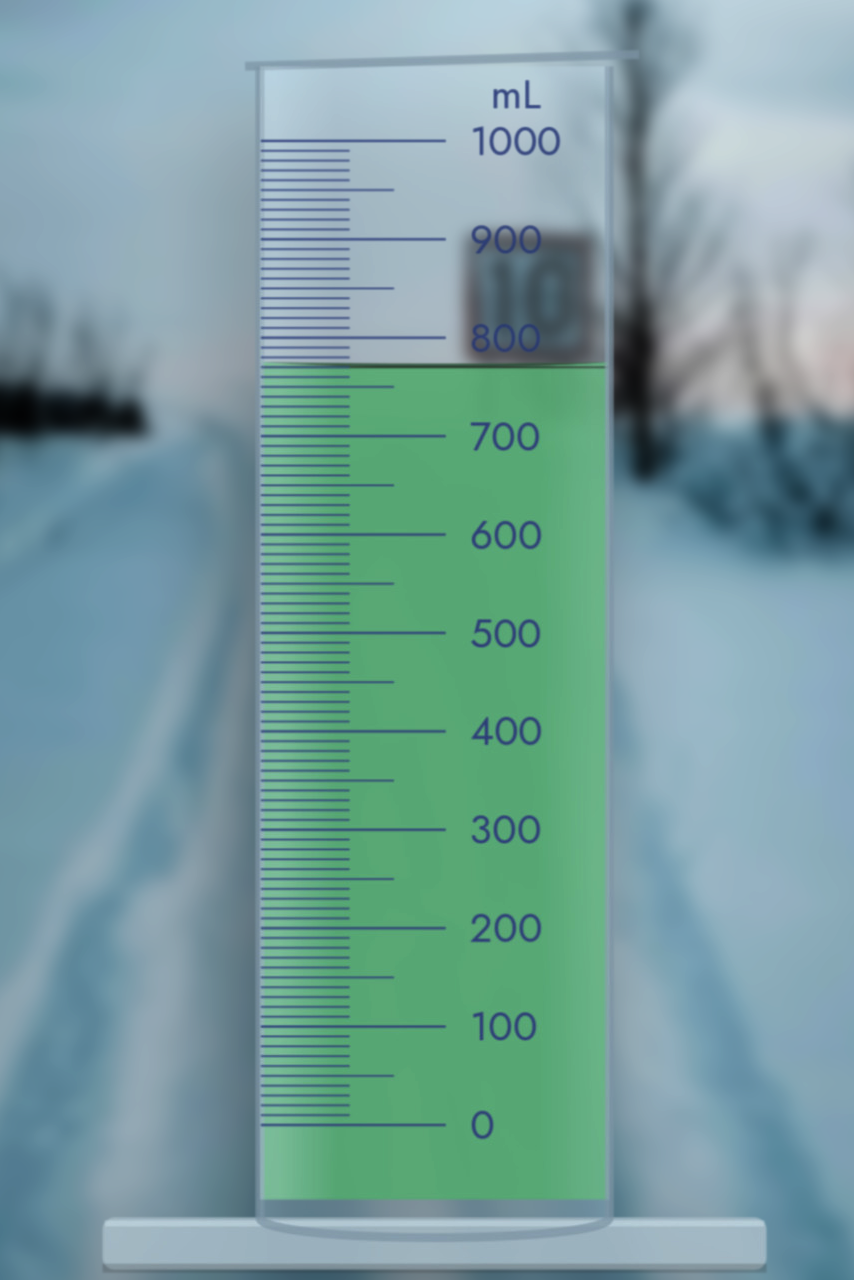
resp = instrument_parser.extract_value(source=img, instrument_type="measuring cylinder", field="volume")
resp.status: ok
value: 770 mL
